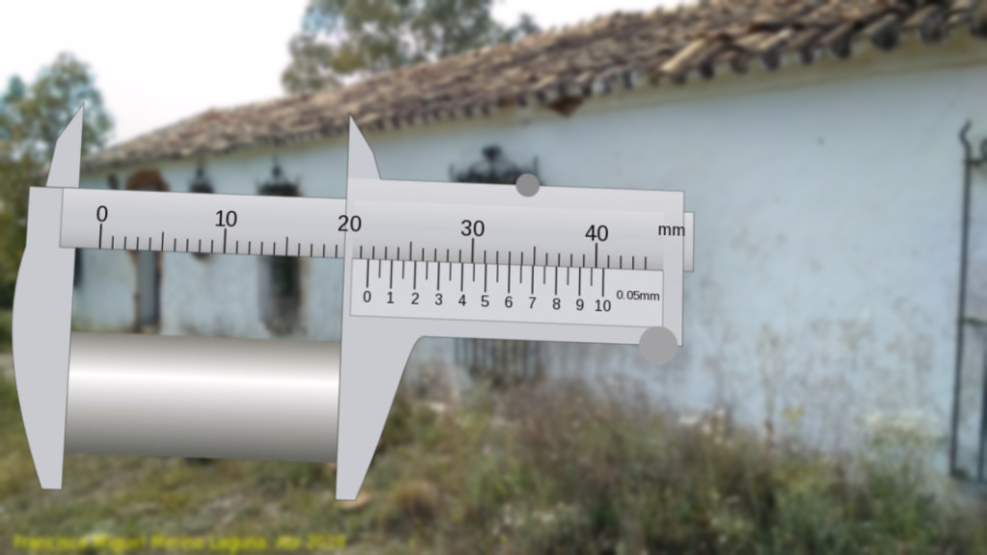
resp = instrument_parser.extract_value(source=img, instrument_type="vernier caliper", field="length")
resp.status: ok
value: 21.6 mm
